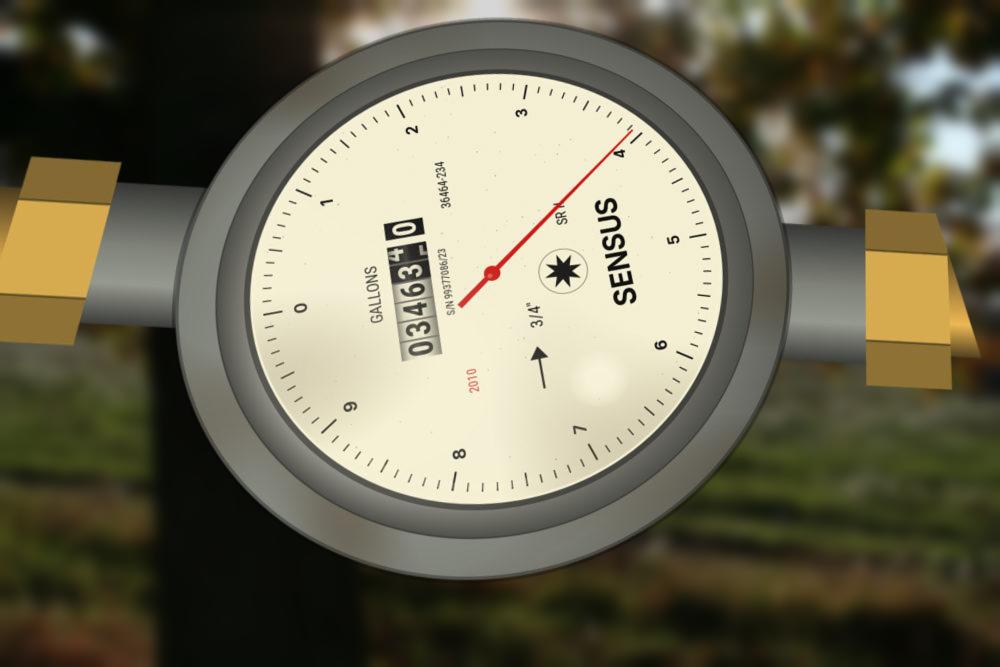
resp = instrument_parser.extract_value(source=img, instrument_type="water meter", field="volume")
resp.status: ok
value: 346343.9 gal
